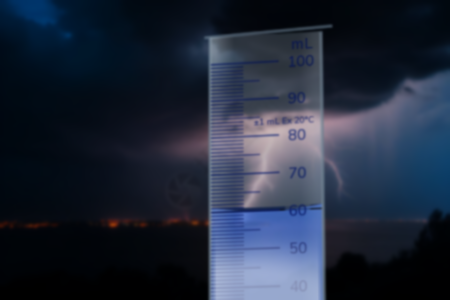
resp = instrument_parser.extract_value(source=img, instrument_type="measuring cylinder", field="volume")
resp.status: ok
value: 60 mL
